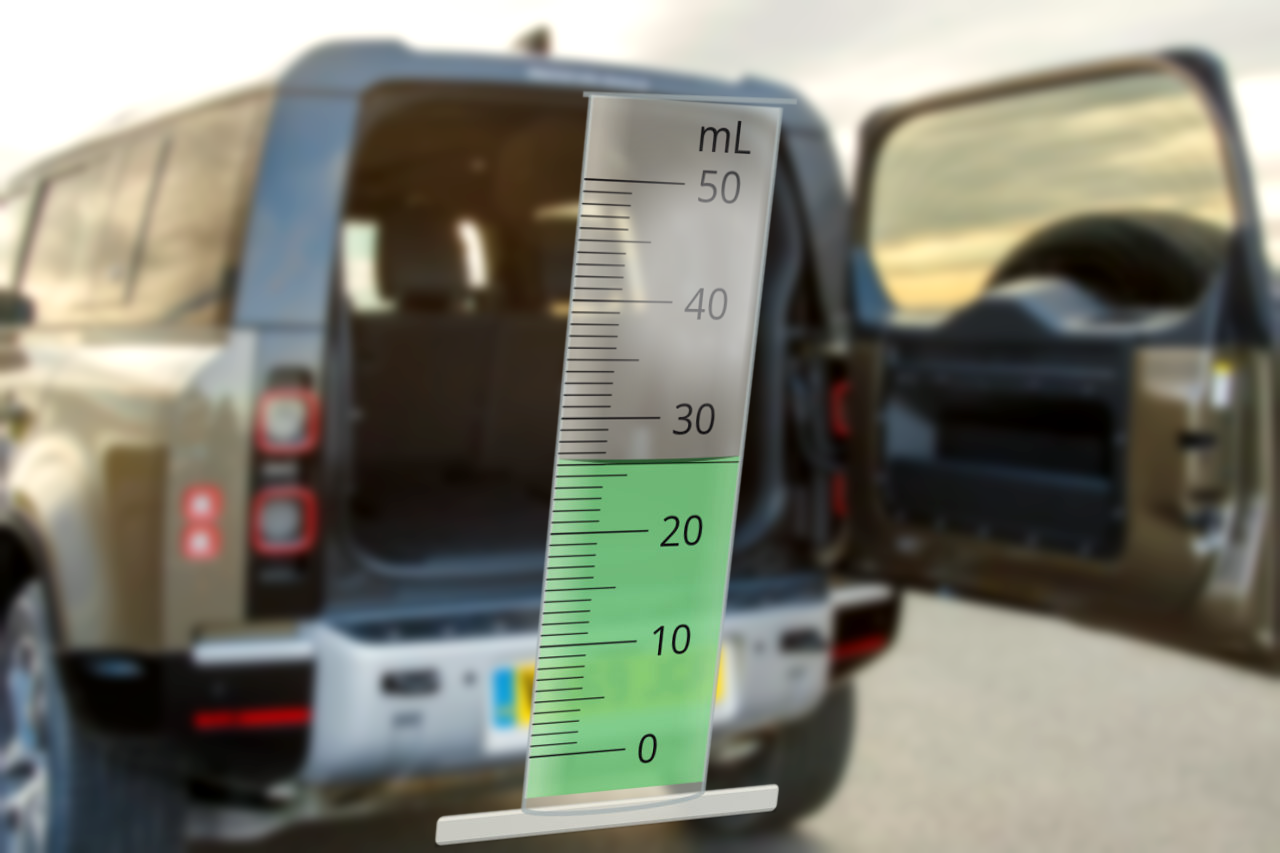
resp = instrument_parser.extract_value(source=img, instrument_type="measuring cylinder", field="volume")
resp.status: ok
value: 26 mL
